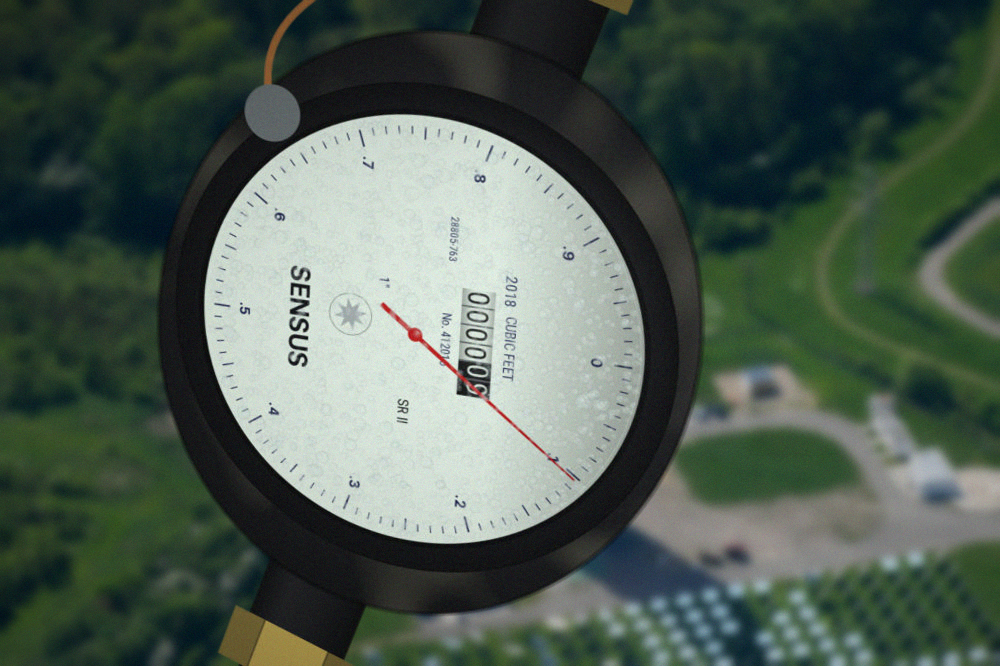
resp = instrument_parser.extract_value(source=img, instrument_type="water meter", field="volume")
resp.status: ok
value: 9.10 ft³
